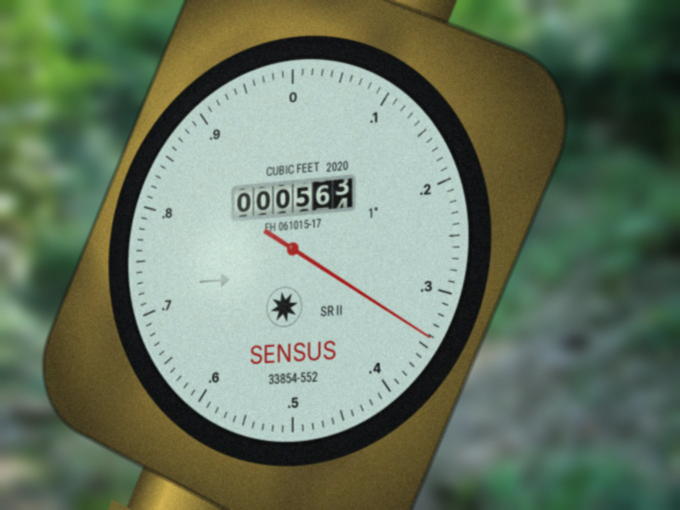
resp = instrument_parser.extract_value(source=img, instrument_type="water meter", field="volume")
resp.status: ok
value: 563.34 ft³
